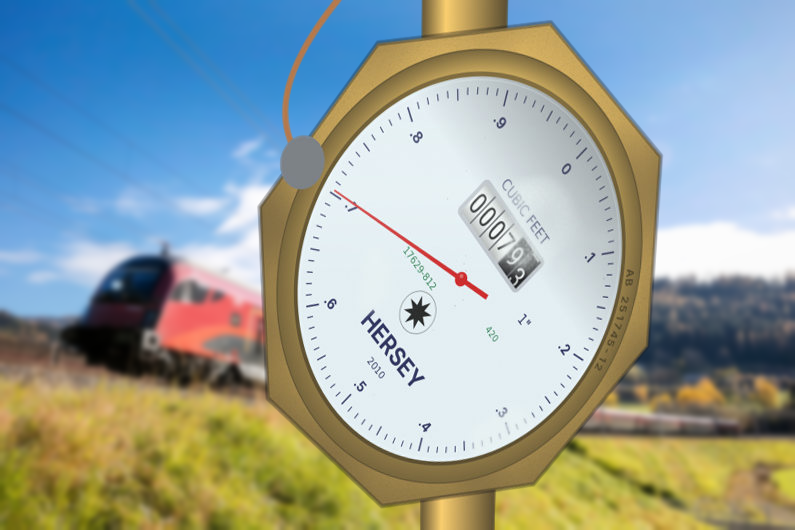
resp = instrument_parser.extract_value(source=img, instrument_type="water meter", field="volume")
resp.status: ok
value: 792.70 ft³
